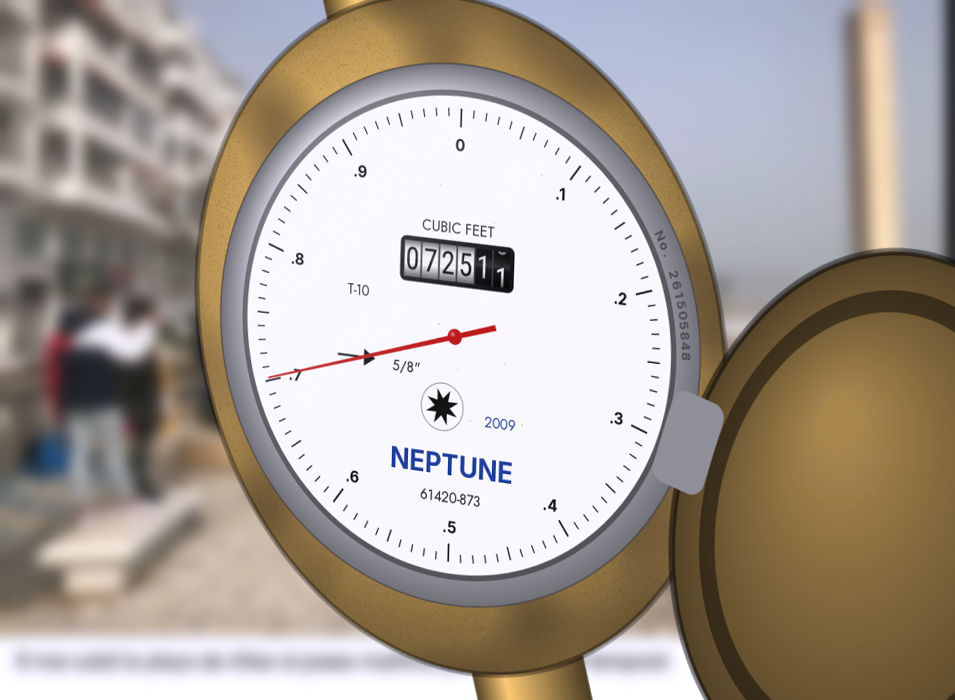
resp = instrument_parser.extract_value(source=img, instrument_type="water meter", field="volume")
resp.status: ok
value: 72510.70 ft³
